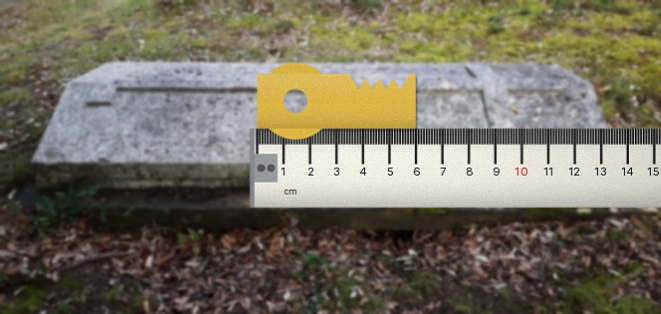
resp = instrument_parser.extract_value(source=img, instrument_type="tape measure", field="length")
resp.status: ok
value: 6 cm
